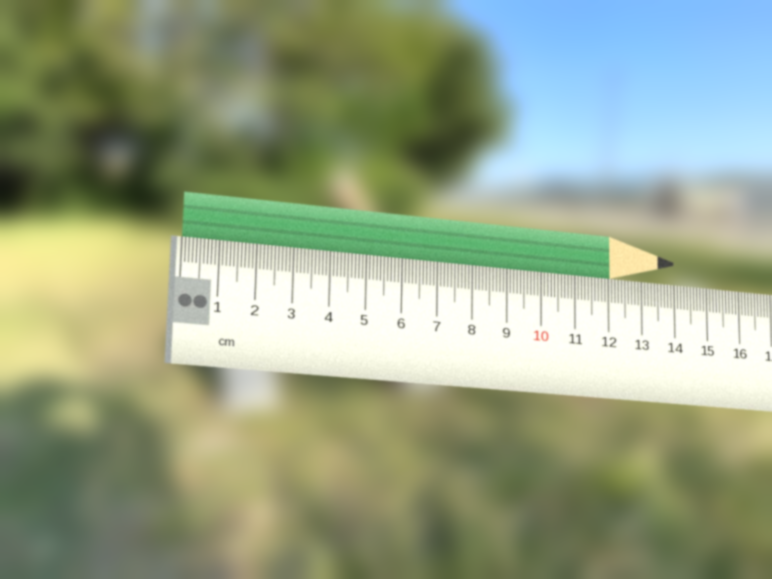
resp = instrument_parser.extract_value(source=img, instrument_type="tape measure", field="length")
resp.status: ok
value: 14 cm
